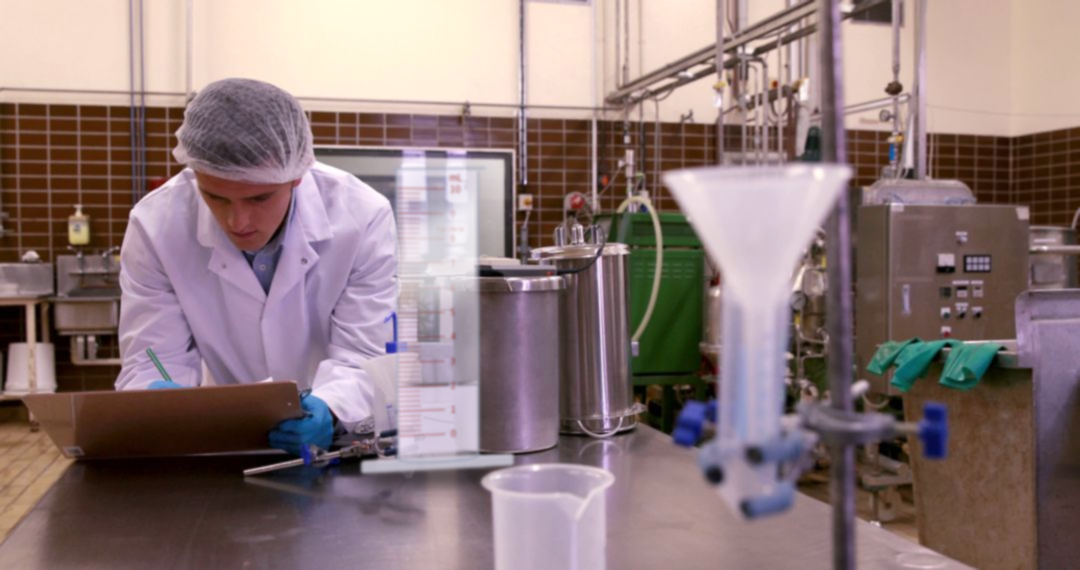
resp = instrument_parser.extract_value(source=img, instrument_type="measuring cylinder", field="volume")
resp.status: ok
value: 2 mL
